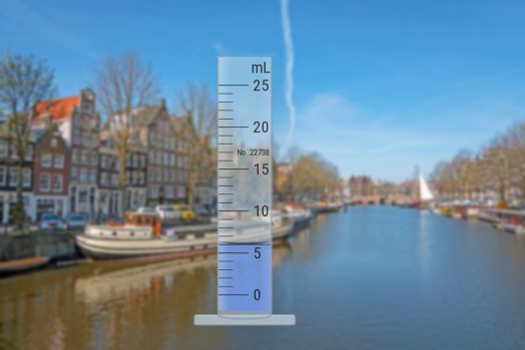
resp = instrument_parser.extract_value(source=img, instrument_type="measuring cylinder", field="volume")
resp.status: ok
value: 6 mL
